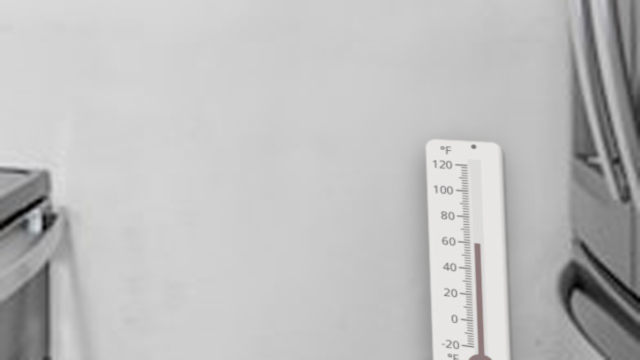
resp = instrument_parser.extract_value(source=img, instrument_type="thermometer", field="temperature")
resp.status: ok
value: 60 °F
